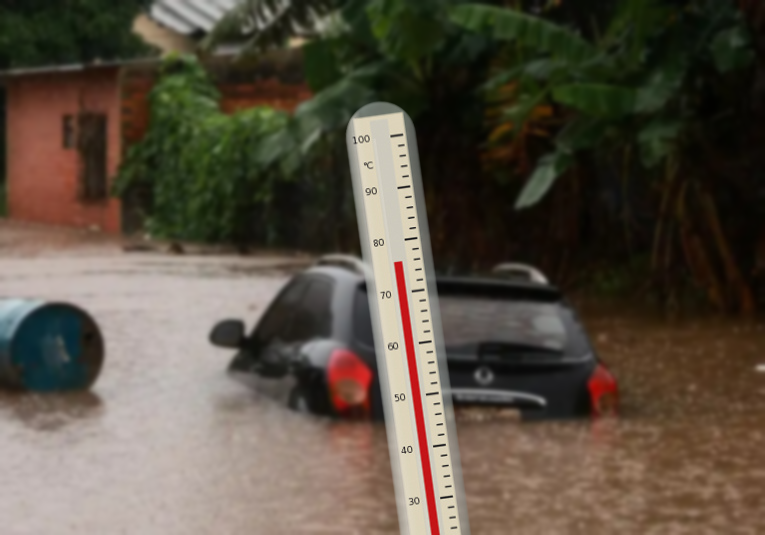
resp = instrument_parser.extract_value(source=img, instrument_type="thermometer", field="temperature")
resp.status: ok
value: 76 °C
